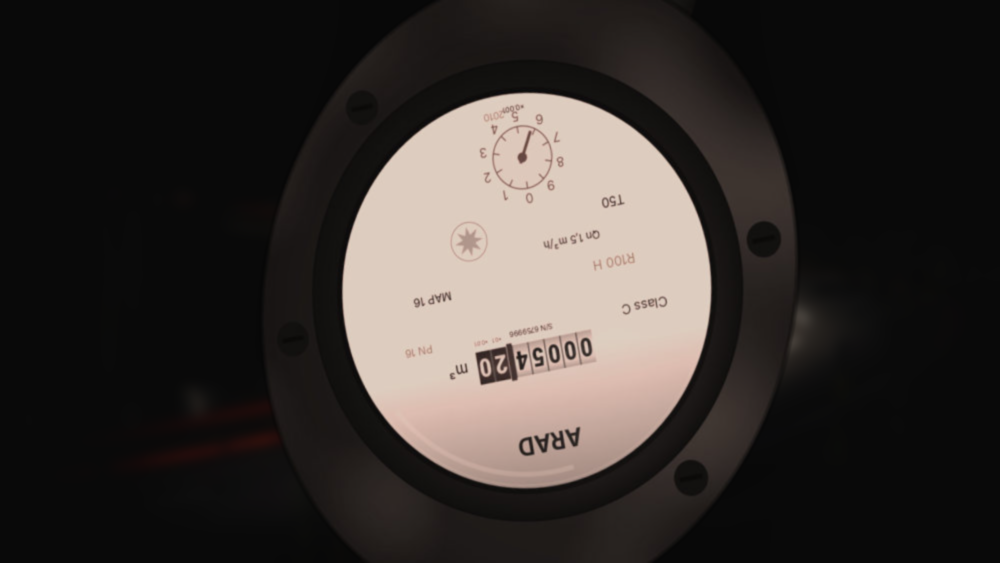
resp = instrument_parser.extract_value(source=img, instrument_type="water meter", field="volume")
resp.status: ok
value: 54.205 m³
